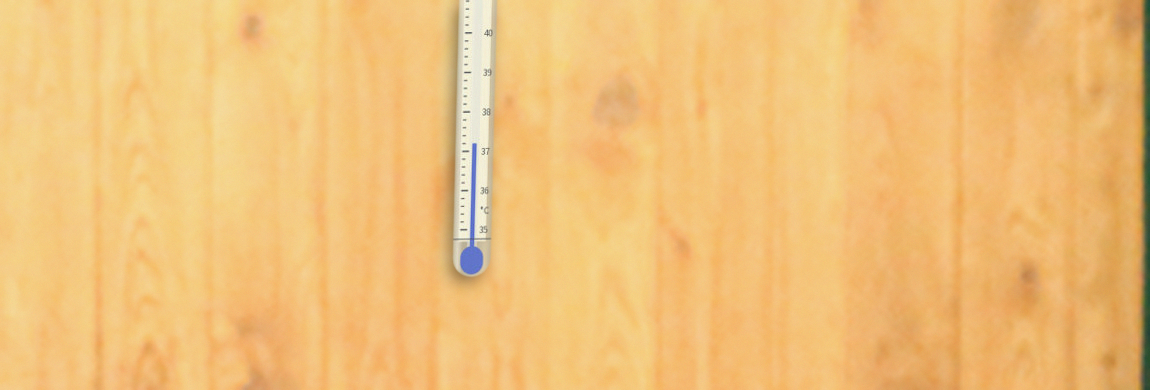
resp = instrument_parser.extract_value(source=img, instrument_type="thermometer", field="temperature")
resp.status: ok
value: 37.2 °C
